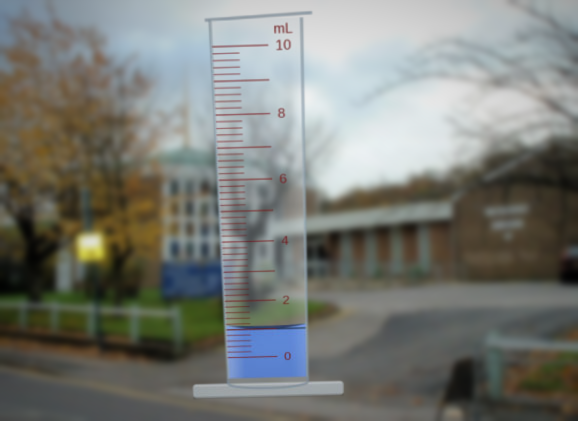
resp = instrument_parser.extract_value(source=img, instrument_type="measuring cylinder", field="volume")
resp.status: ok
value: 1 mL
